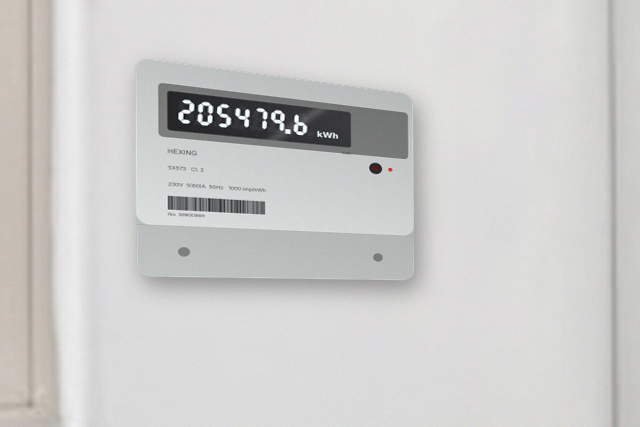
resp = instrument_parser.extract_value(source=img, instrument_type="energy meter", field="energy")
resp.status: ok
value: 205479.6 kWh
